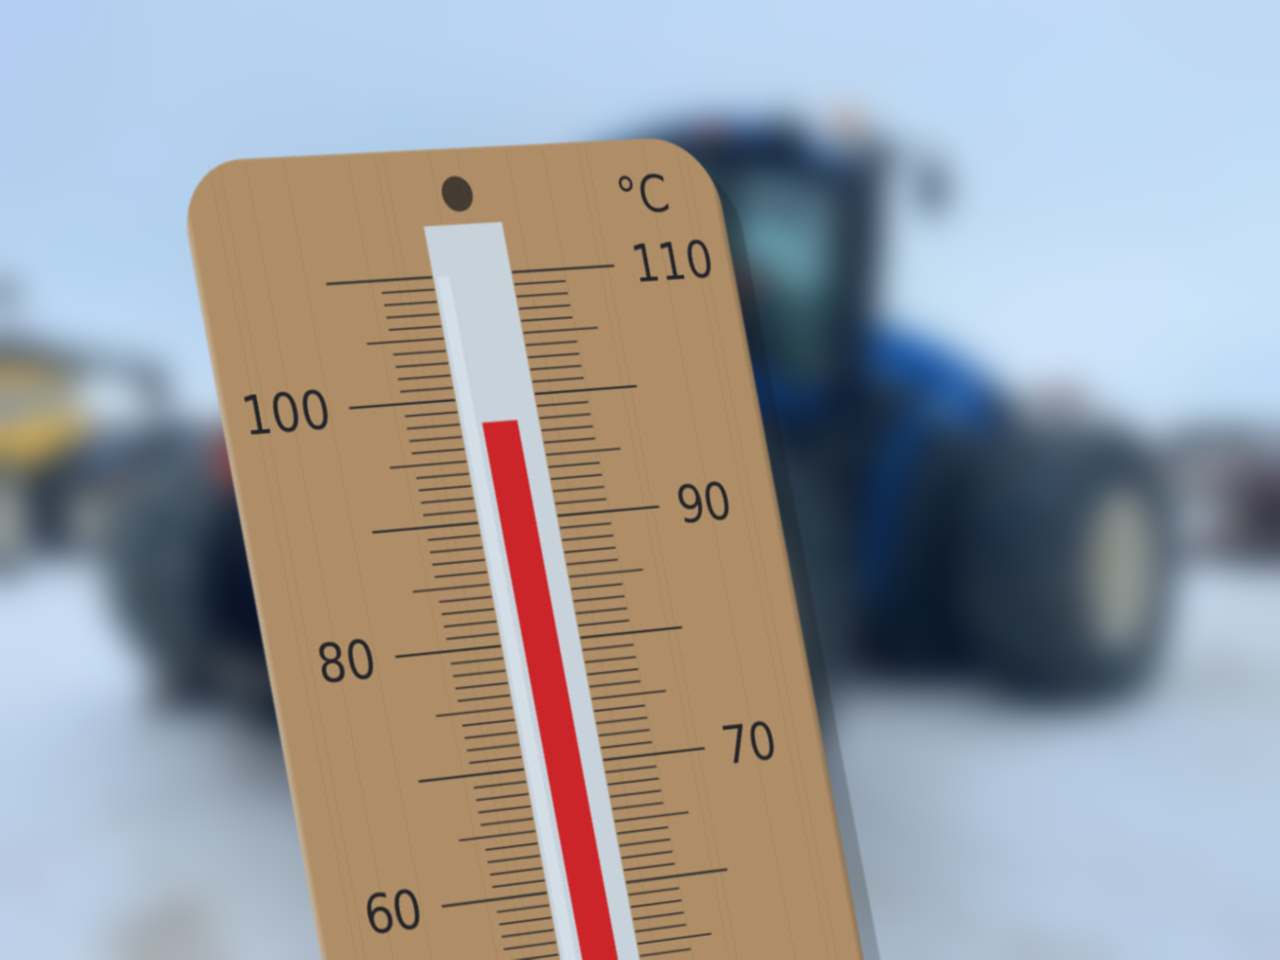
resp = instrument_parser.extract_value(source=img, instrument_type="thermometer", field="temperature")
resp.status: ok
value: 98 °C
